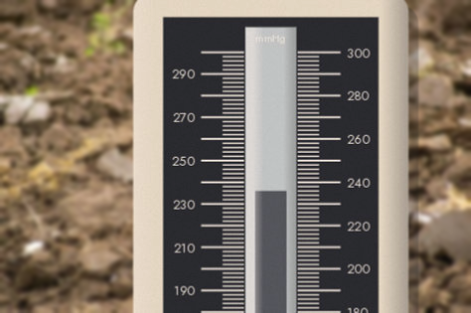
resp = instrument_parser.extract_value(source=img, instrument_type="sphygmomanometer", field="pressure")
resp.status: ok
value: 236 mmHg
